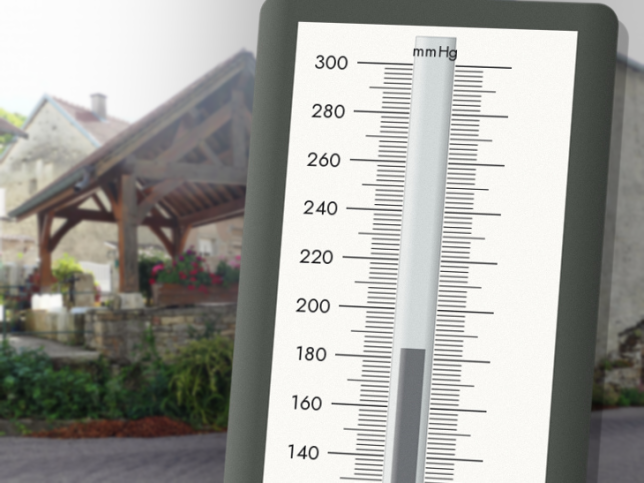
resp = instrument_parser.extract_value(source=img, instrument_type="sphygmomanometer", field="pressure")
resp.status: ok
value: 184 mmHg
